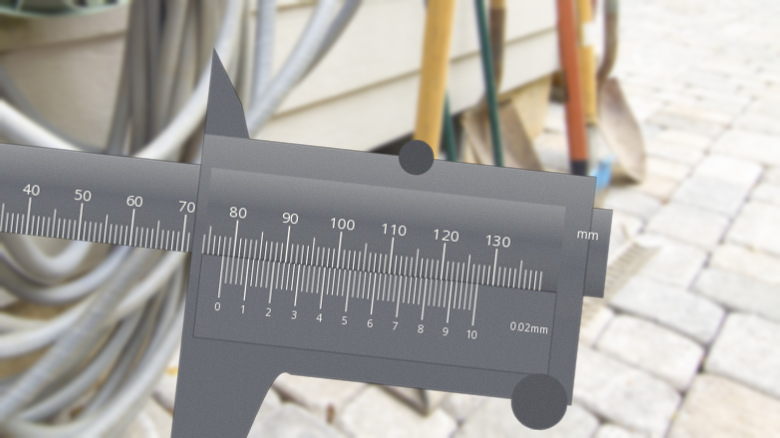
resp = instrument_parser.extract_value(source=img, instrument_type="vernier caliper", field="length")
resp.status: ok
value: 78.0 mm
